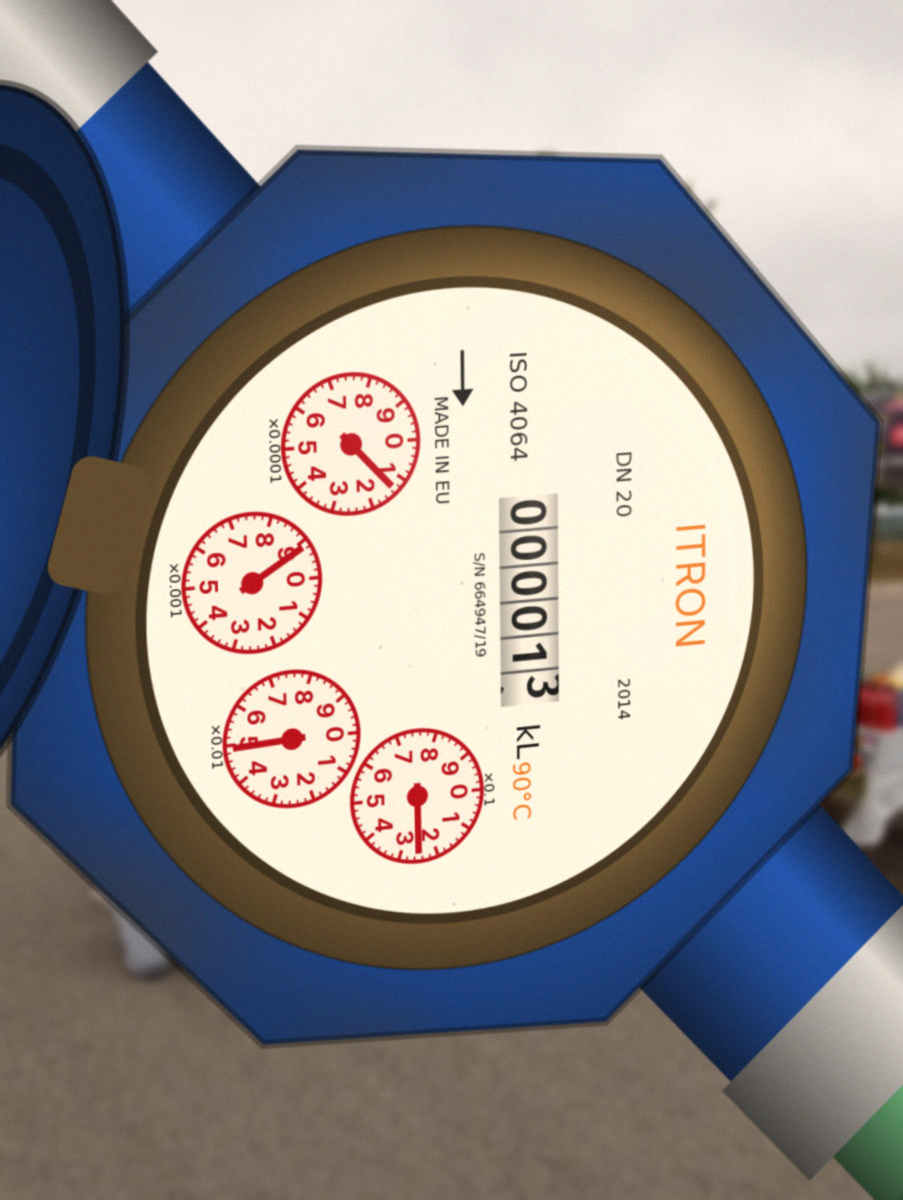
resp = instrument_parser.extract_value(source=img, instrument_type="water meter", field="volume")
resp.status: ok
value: 13.2491 kL
